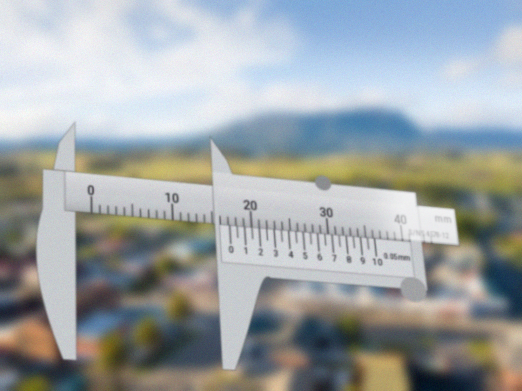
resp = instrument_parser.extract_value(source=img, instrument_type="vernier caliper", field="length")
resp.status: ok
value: 17.2 mm
